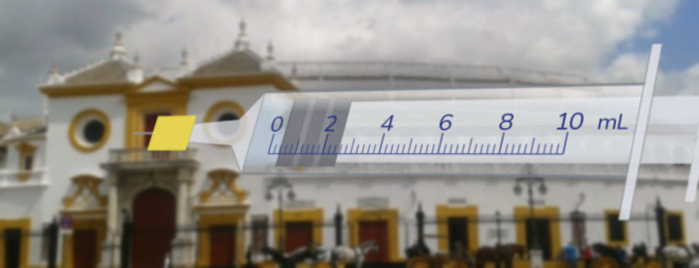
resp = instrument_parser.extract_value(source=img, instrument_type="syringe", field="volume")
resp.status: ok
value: 0.4 mL
